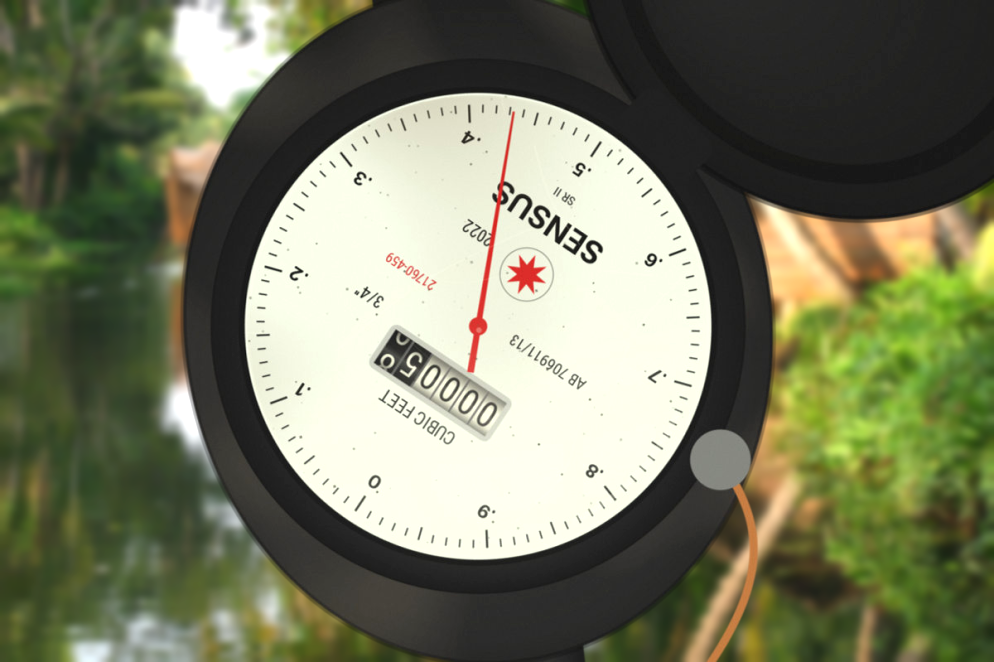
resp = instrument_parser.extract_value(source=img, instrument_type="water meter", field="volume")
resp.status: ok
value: 58.43 ft³
